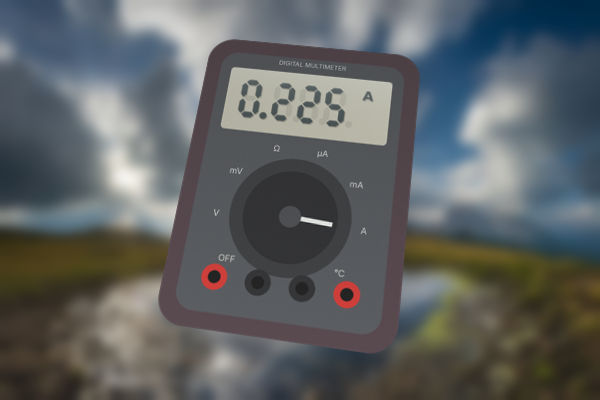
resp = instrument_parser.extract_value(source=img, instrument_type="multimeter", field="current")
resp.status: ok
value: 0.225 A
